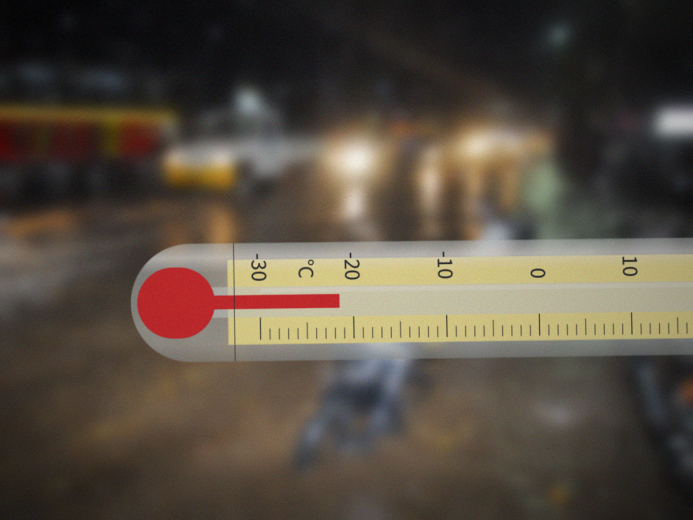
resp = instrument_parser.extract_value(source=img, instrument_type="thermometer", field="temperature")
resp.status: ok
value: -21.5 °C
